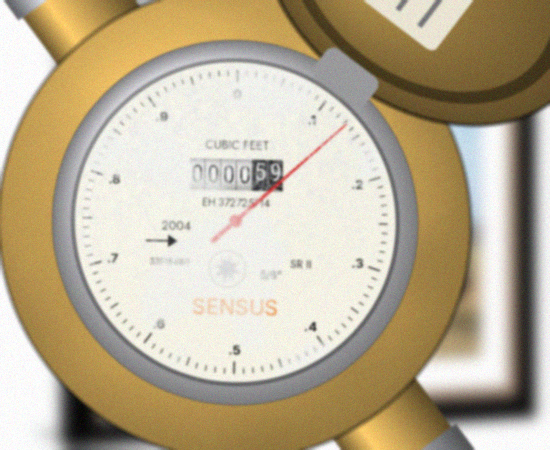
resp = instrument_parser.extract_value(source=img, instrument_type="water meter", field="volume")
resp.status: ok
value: 59.13 ft³
